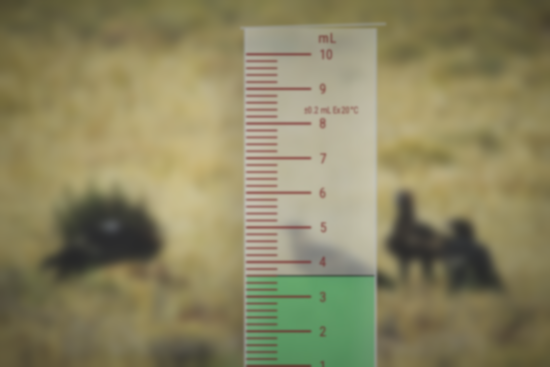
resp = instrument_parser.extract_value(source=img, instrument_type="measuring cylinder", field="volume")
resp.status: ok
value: 3.6 mL
